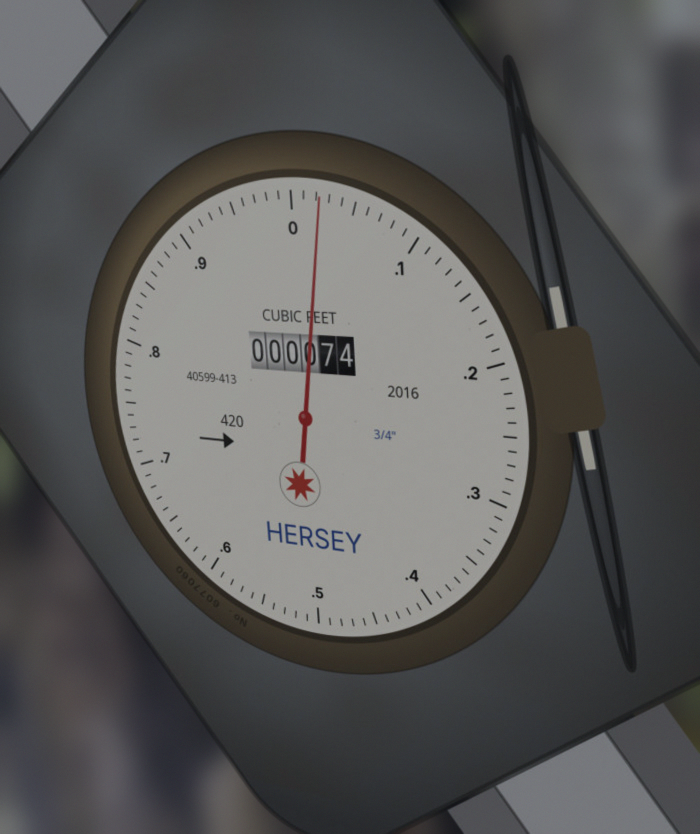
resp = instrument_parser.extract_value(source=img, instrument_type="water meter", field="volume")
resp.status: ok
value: 74.02 ft³
